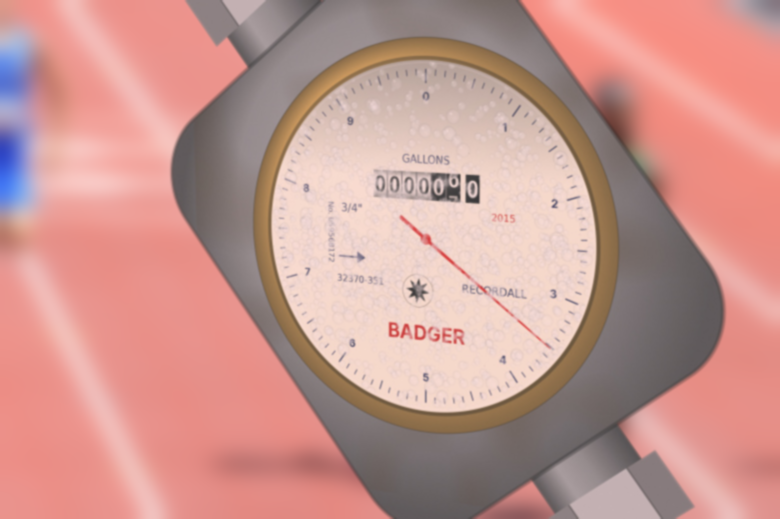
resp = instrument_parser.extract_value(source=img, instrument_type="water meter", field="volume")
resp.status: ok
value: 63.5 gal
